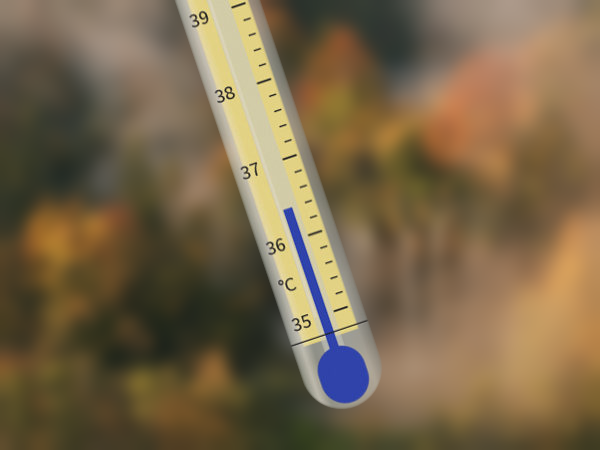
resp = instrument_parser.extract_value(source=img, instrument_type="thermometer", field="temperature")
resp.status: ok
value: 36.4 °C
